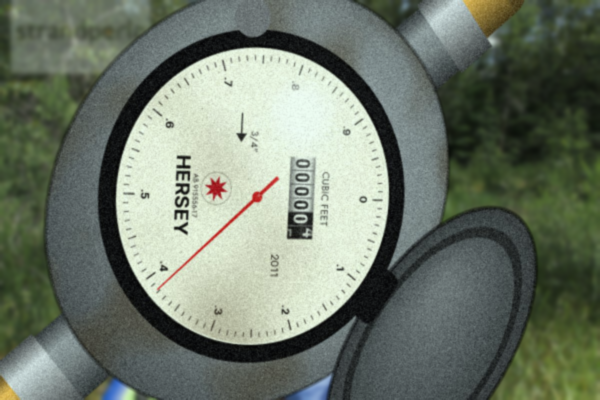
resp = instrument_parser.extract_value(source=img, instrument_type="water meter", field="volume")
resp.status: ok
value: 4.38 ft³
